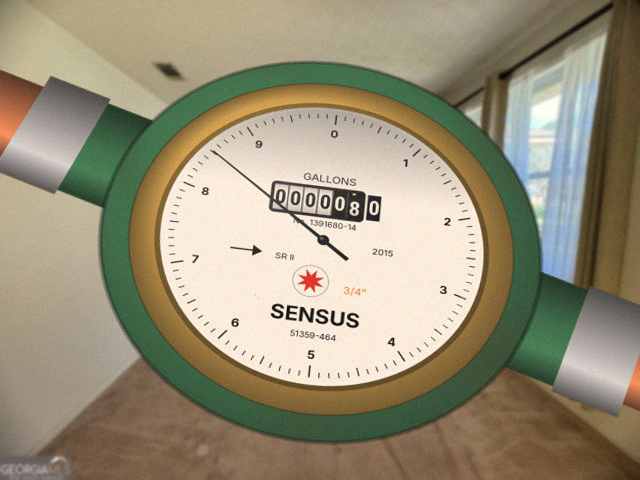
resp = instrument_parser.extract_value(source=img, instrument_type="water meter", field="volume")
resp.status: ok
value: 78.5 gal
